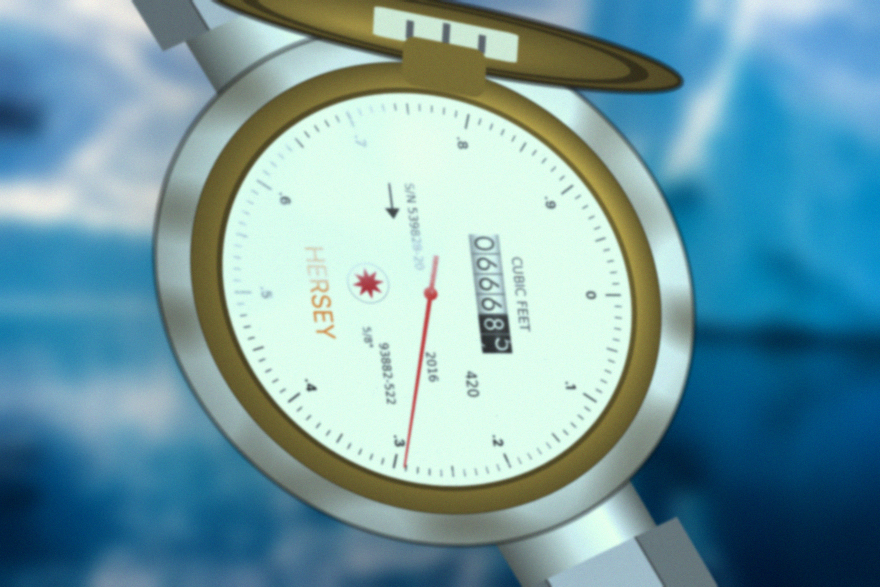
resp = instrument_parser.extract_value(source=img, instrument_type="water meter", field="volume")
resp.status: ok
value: 66685.29 ft³
